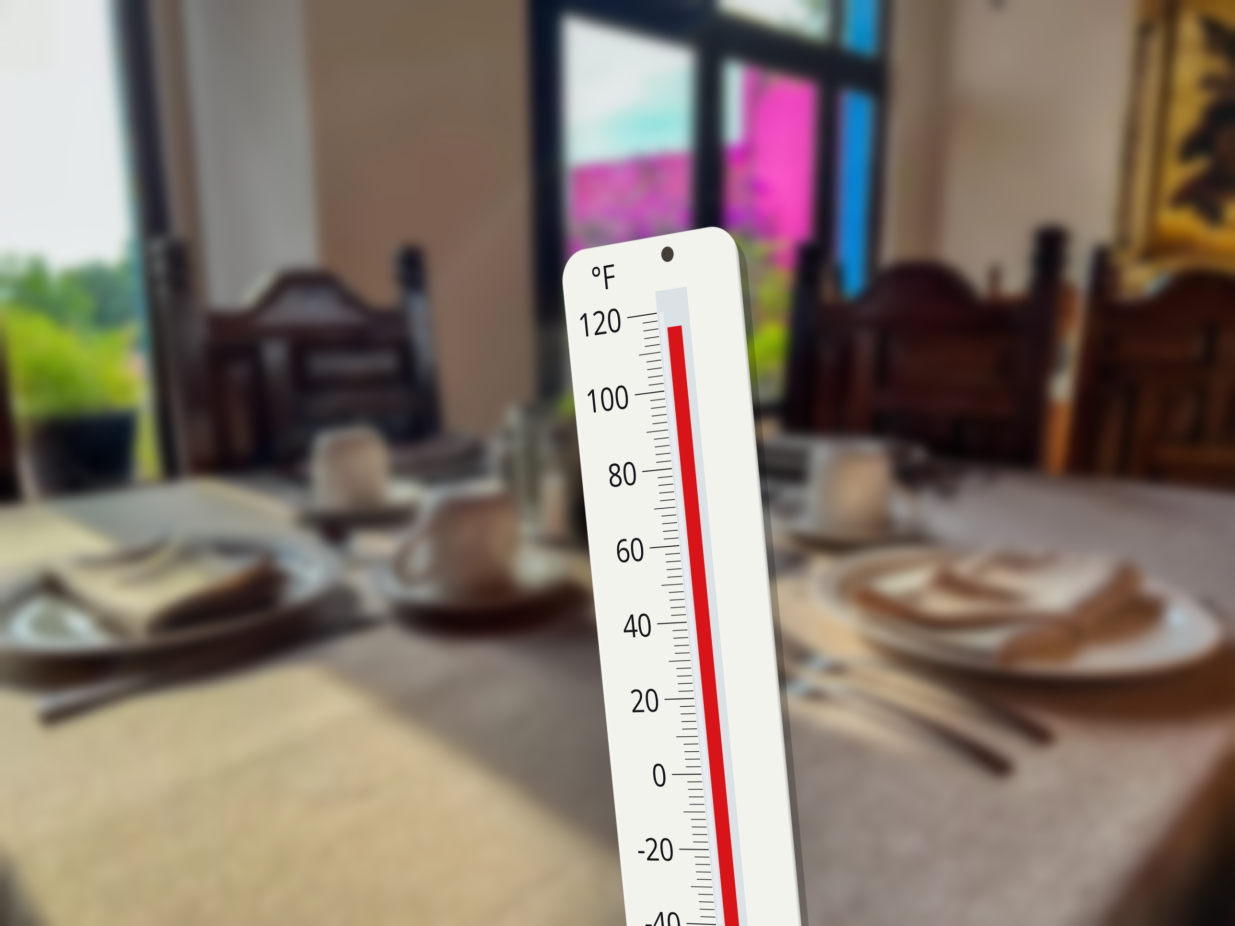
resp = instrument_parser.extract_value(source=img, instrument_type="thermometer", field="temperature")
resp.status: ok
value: 116 °F
